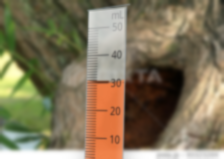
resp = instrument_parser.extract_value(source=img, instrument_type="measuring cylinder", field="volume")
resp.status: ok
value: 30 mL
